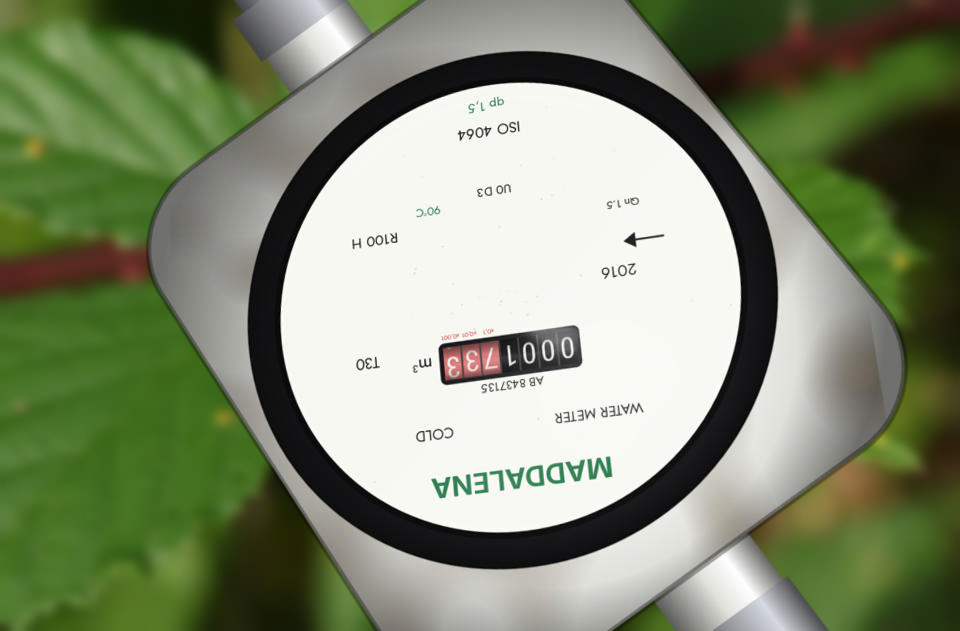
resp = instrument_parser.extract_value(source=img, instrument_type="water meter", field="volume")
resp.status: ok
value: 1.733 m³
